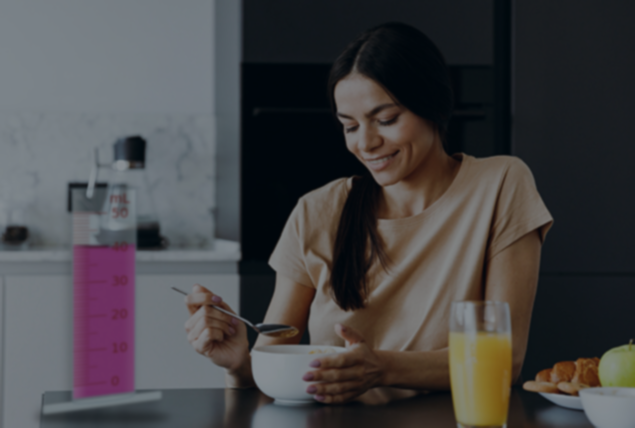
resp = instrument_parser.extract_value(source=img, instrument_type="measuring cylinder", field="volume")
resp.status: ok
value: 40 mL
